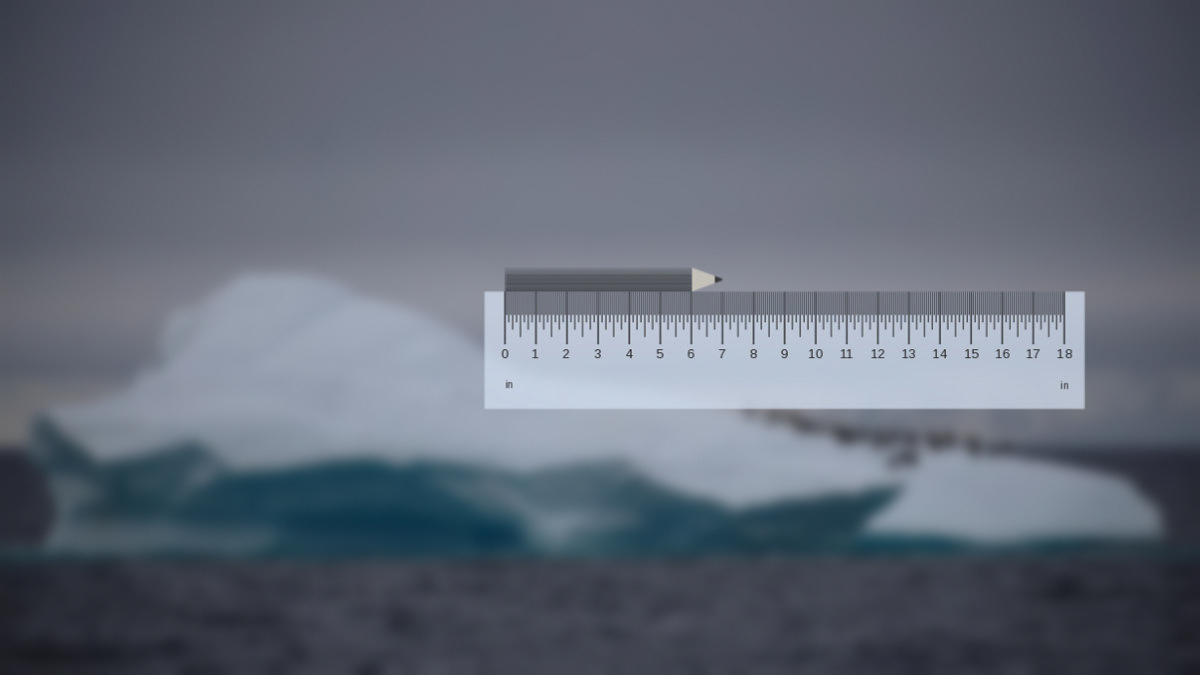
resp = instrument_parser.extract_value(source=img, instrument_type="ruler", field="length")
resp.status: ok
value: 7 in
